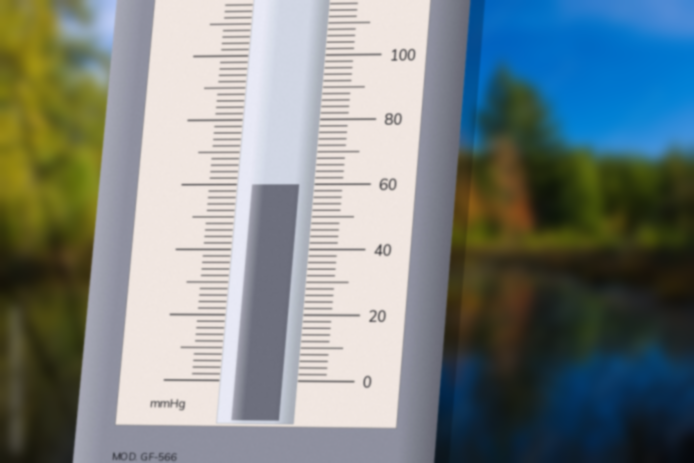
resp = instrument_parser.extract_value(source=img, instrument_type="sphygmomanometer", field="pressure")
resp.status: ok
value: 60 mmHg
